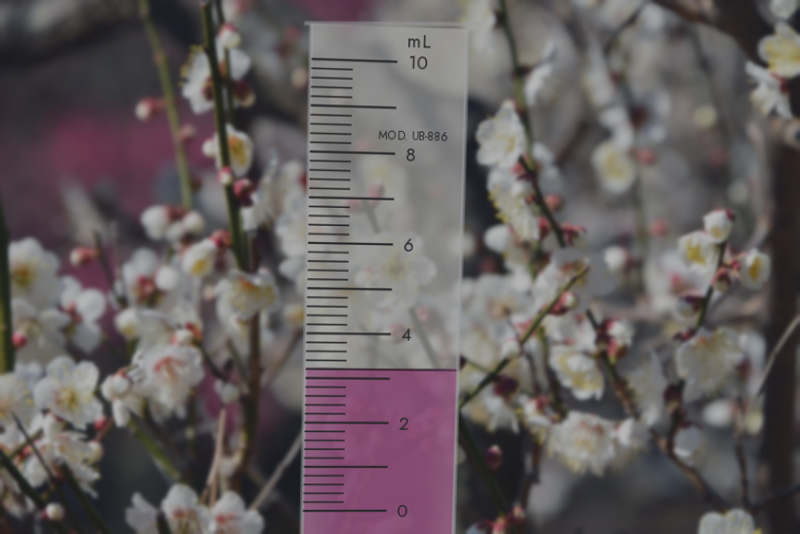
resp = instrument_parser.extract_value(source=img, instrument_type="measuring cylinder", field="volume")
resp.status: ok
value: 3.2 mL
